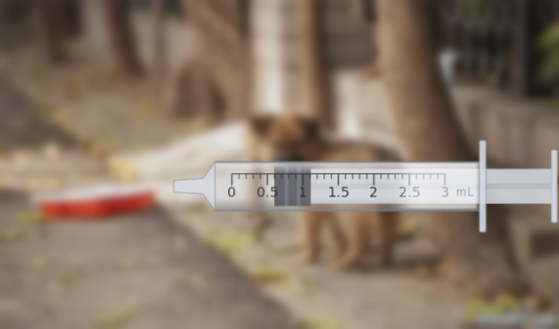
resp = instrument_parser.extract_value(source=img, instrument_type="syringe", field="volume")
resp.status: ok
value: 0.6 mL
